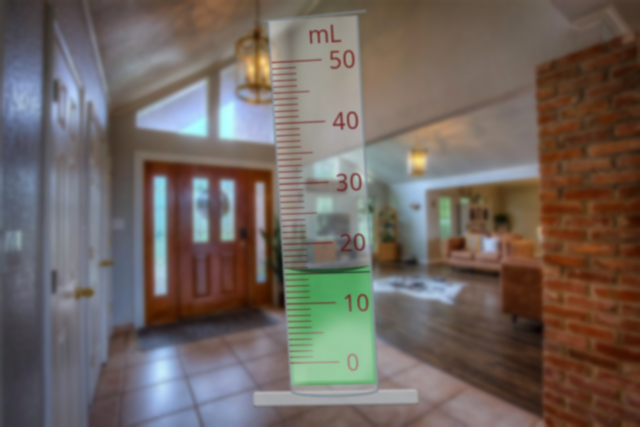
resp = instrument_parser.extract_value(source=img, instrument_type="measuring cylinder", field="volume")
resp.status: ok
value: 15 mL
